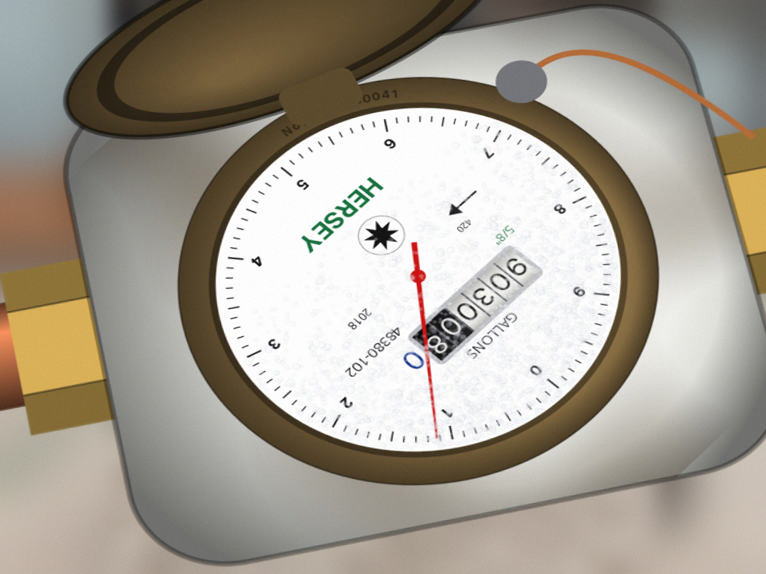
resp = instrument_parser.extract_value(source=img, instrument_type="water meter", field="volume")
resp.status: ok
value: 9030081.1 gal
